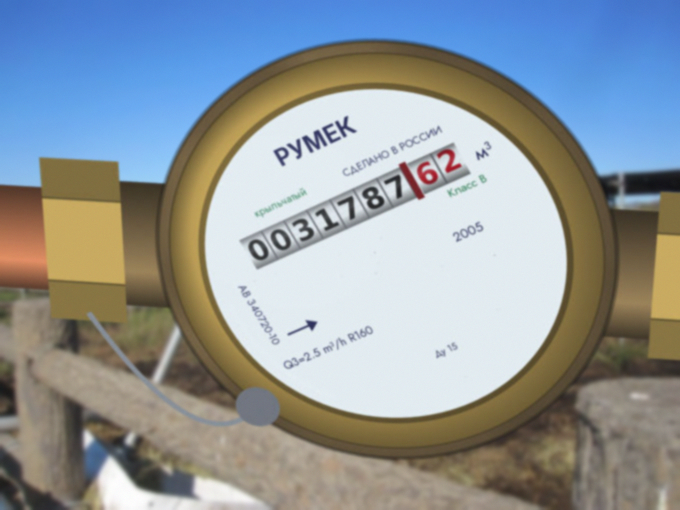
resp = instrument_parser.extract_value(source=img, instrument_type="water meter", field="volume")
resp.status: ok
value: 31787.62 m³
